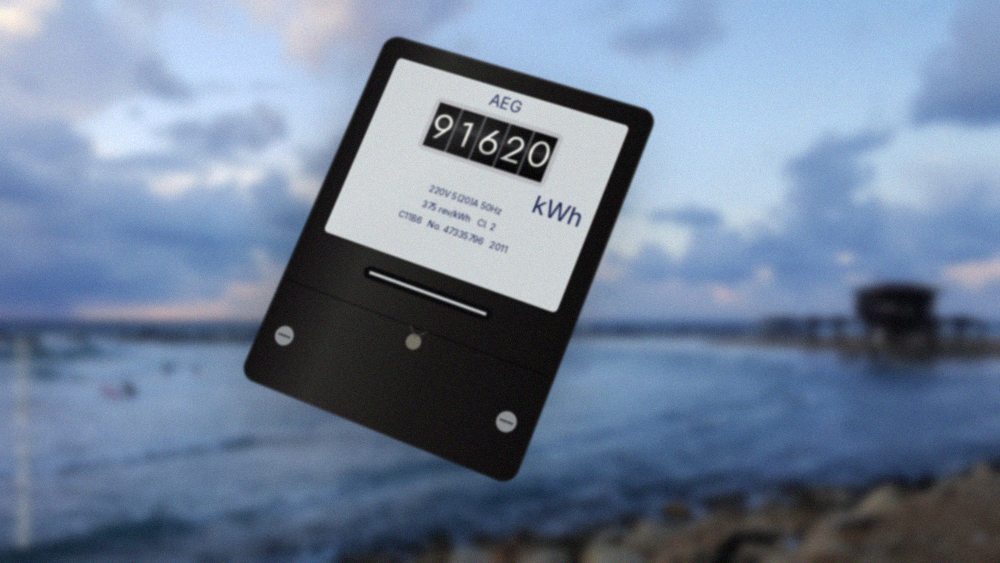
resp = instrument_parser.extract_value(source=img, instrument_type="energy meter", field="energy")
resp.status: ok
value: 91620 kWh
